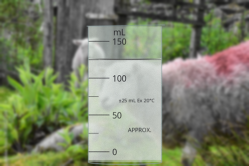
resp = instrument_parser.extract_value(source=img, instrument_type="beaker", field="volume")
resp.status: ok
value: 125 mL
